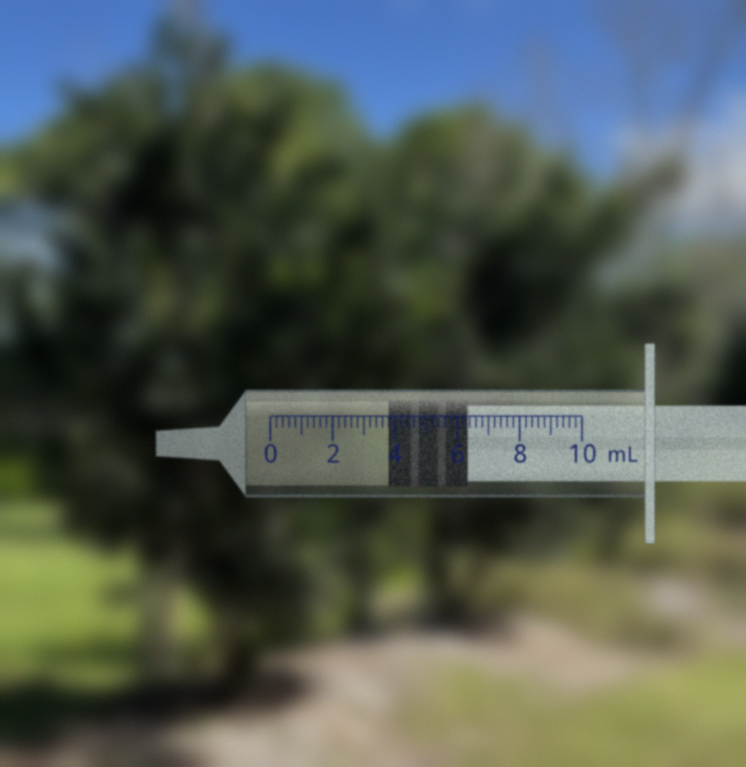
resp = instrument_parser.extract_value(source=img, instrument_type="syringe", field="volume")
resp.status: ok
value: 3.8 mL
